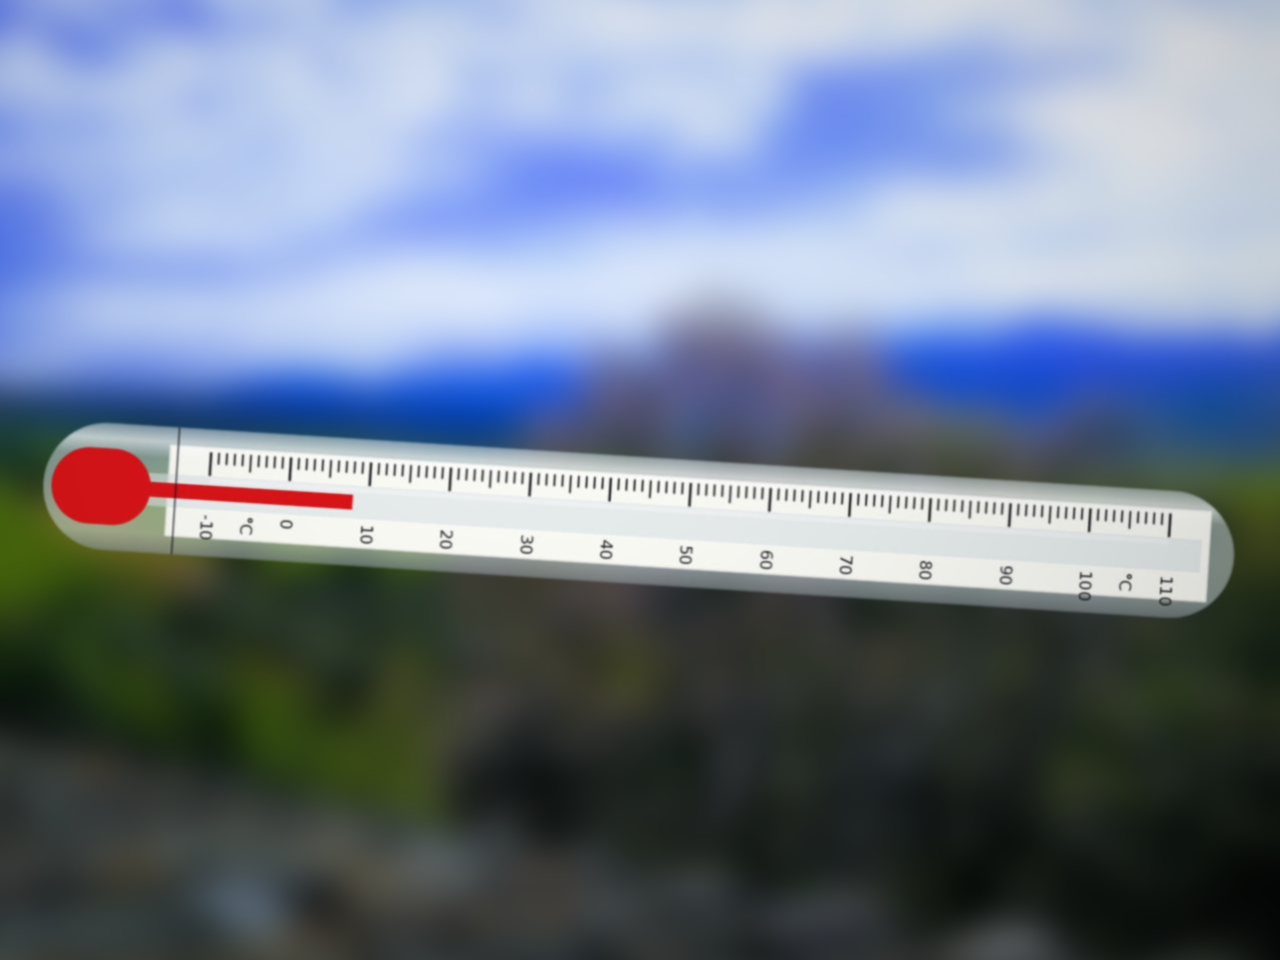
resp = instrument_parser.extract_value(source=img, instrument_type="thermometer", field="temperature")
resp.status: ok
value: 8 °C
